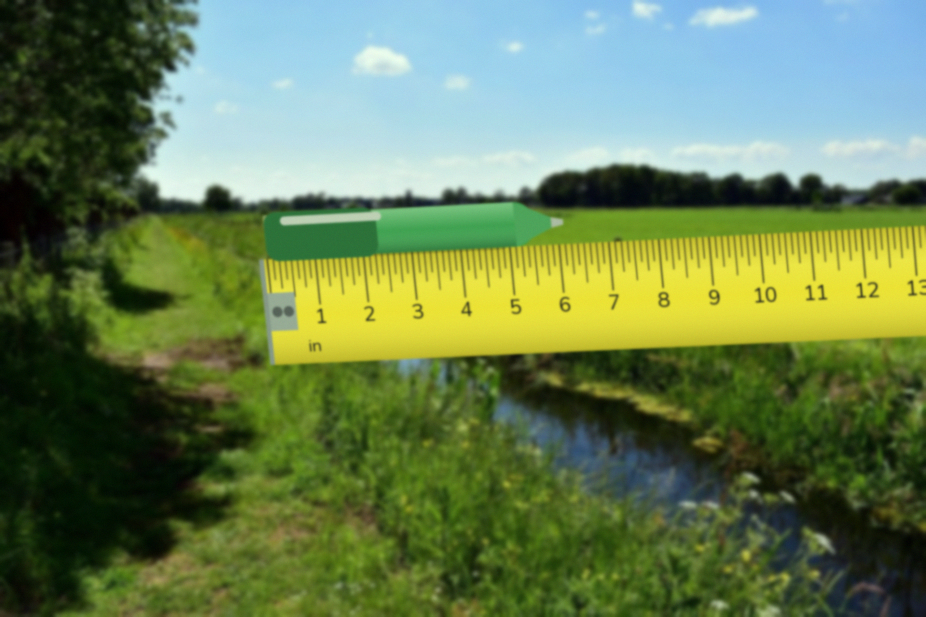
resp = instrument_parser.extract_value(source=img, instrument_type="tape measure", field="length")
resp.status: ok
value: 6.125 in
